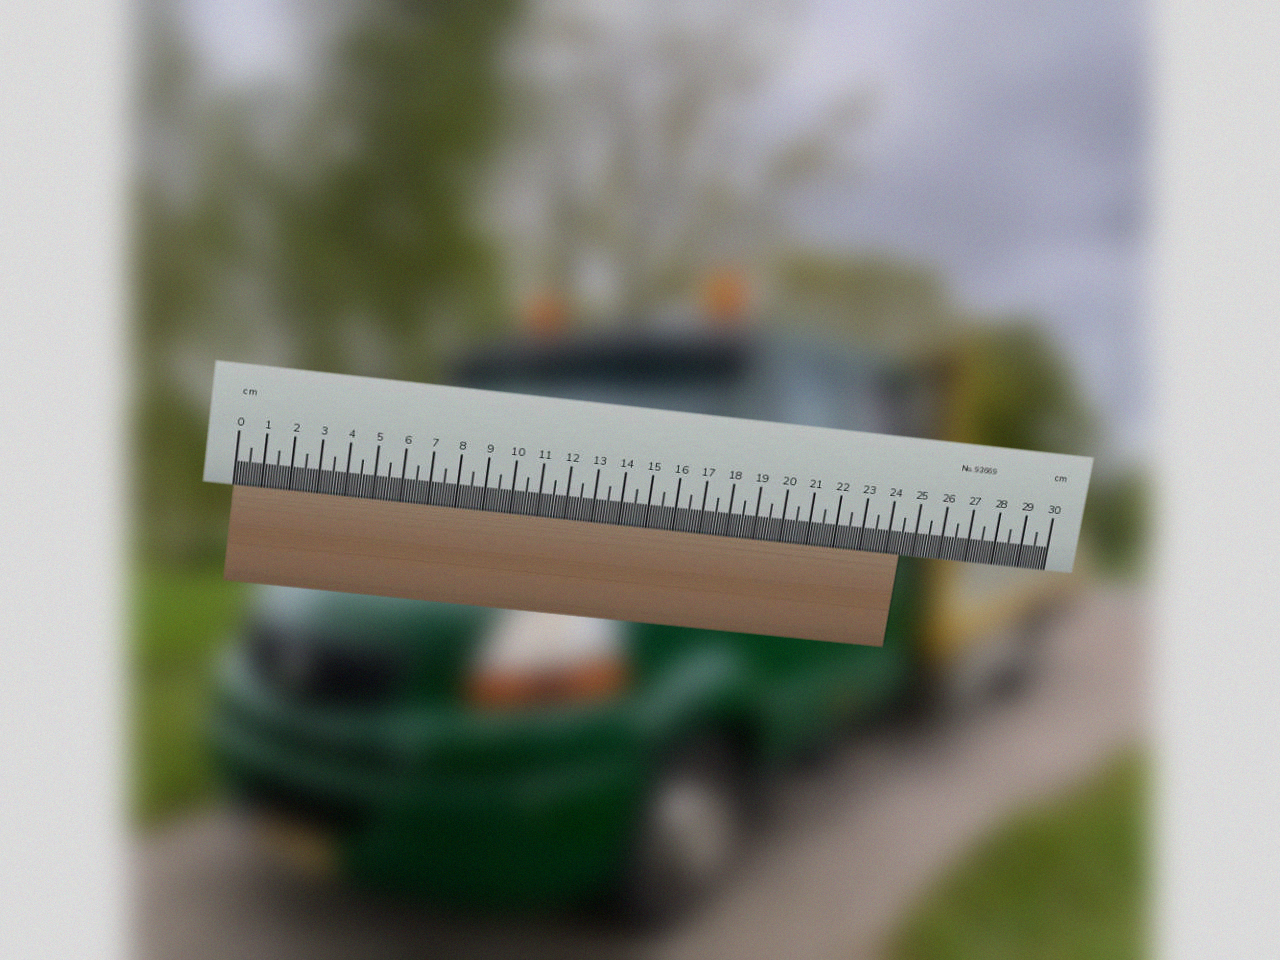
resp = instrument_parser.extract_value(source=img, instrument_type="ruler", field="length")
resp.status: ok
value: 24.5 cm
